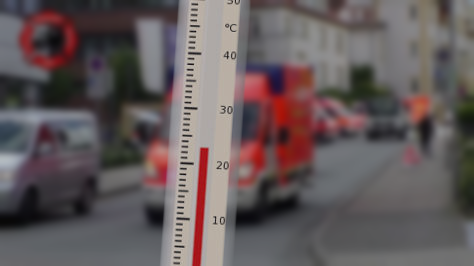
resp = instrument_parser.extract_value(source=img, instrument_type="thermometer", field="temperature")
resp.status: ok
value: 23 °C
